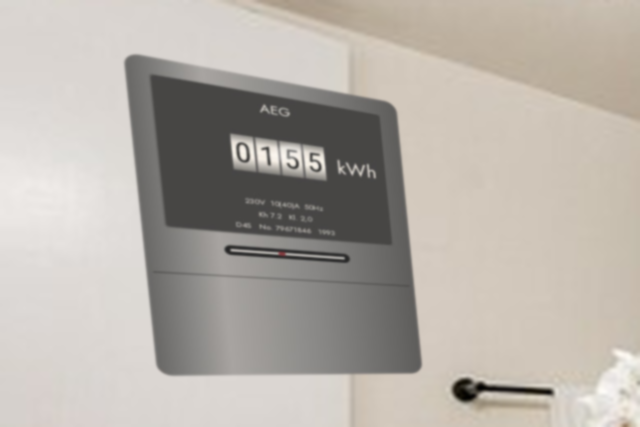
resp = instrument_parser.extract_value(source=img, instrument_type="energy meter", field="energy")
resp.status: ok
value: 155 kWh
